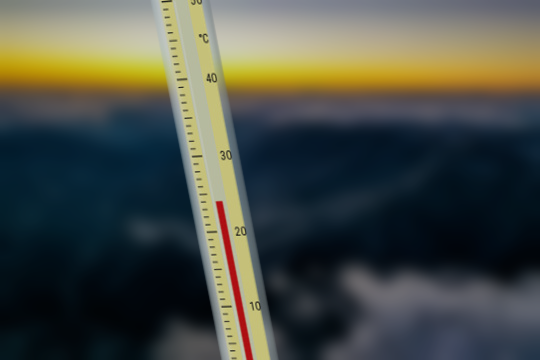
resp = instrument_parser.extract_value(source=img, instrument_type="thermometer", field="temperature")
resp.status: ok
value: 24 °C
